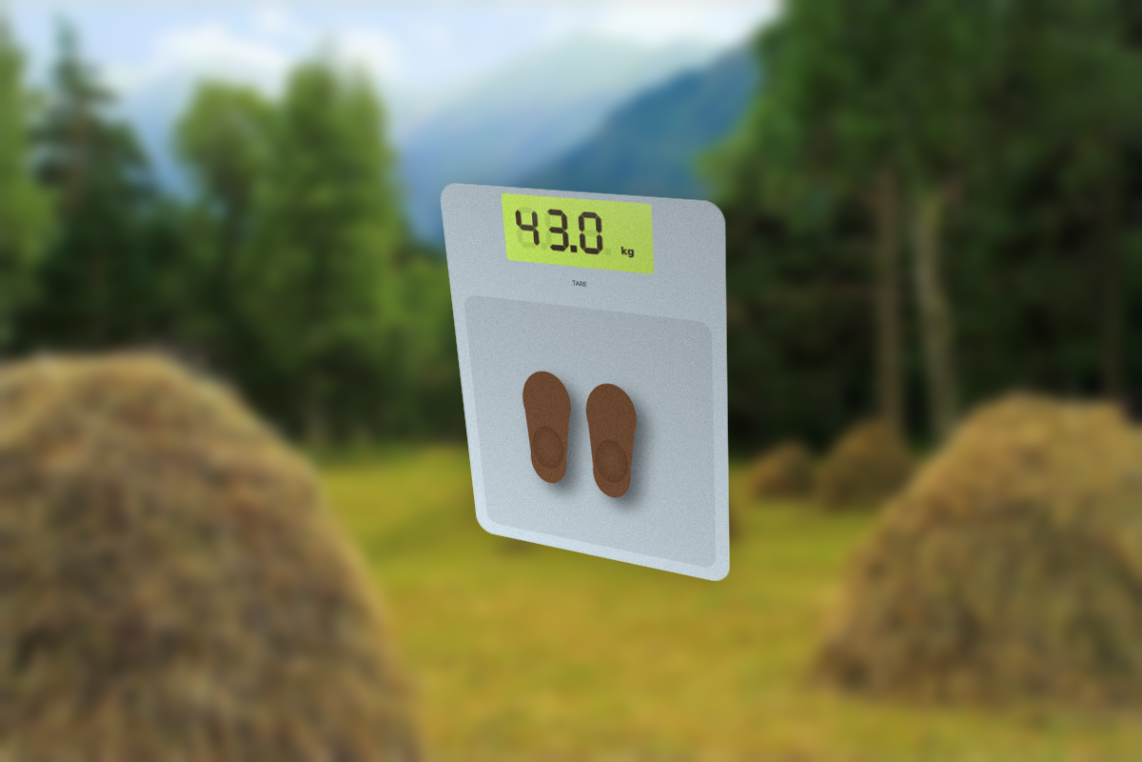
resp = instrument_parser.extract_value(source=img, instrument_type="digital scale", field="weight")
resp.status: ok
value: 43.0 kg
